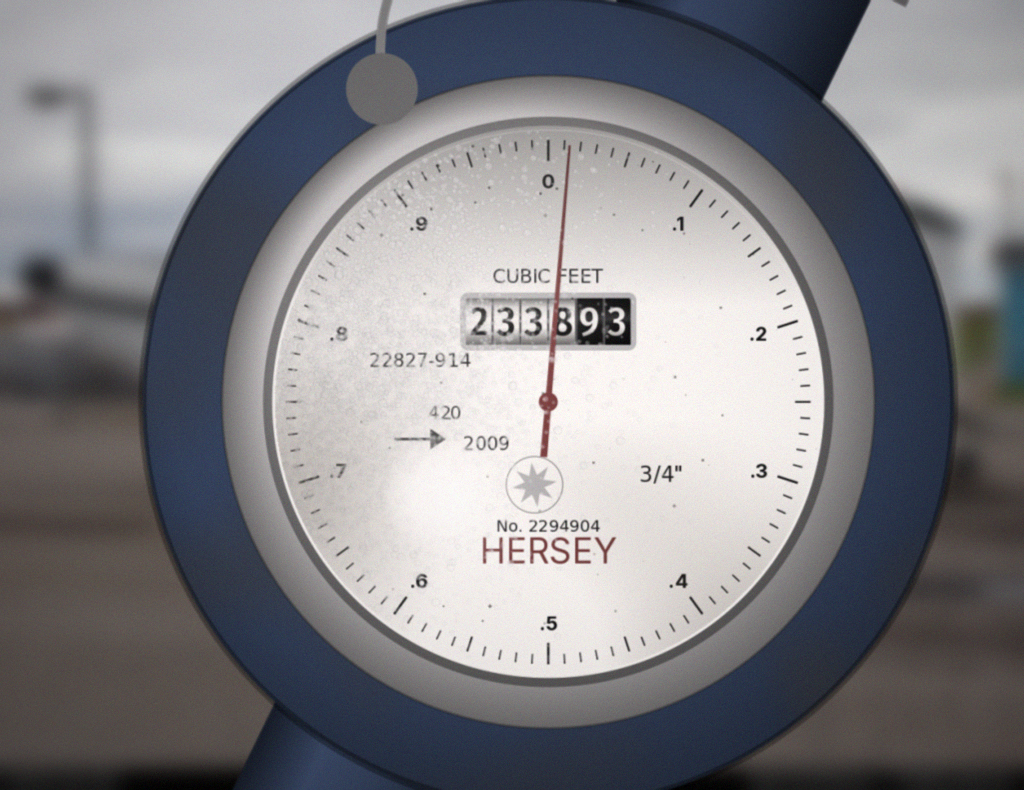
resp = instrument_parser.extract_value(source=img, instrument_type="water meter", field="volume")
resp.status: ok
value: 233893.01 ft³
